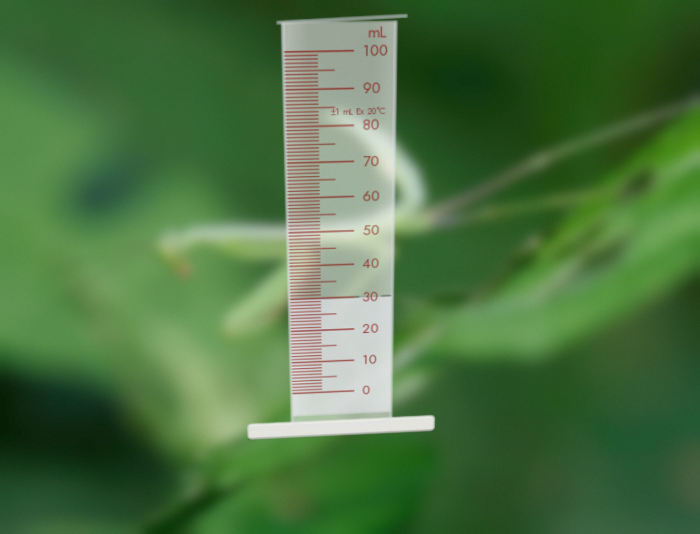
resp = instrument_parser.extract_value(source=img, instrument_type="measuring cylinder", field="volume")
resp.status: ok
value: 30 mL
